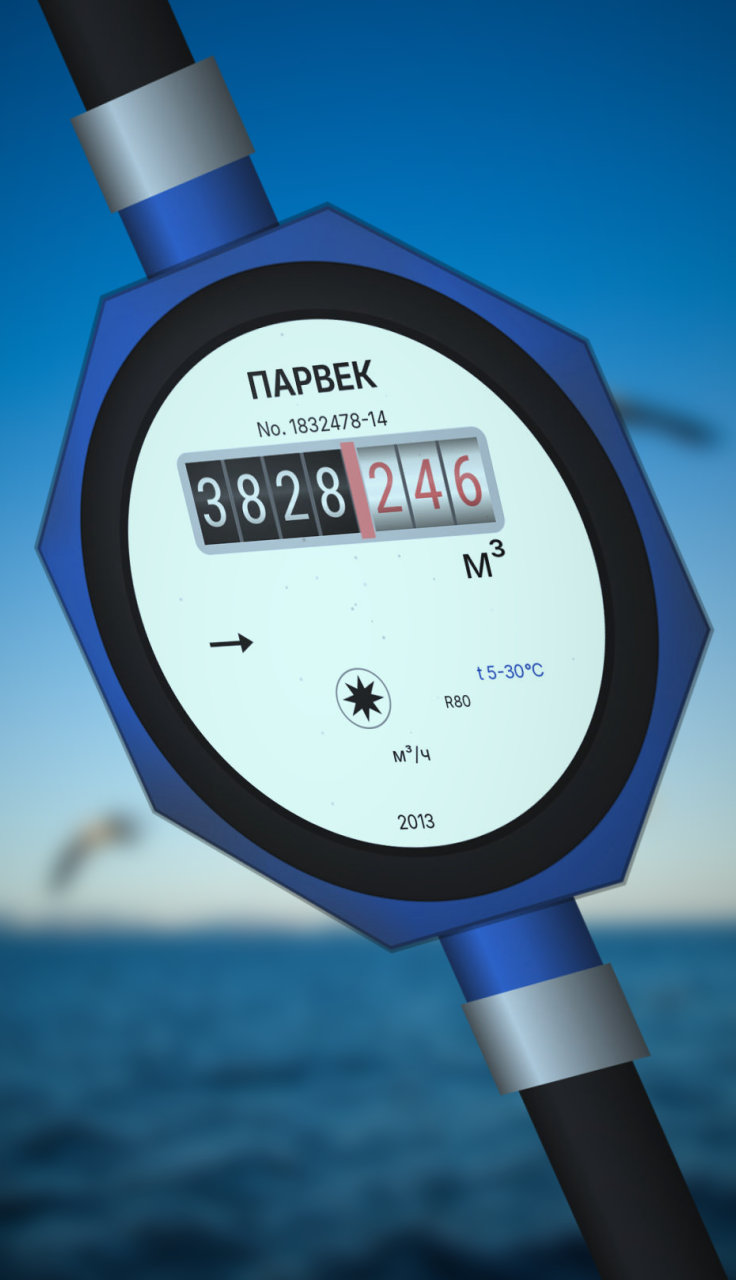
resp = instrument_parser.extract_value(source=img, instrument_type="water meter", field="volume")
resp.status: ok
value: 3828.246 m³
